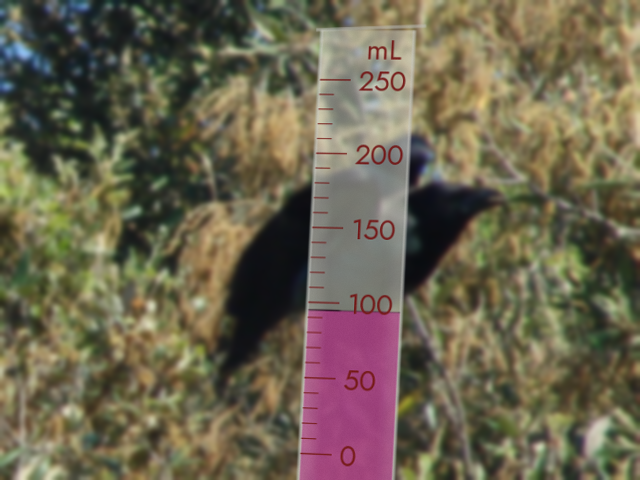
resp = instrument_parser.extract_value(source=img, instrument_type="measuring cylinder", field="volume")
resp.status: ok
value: 95 mL
